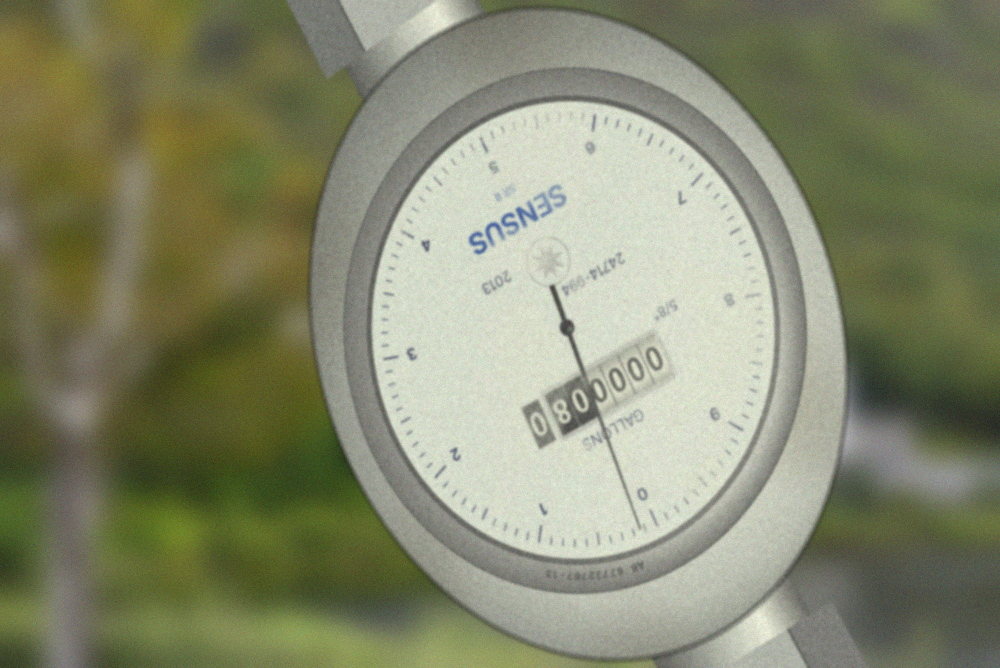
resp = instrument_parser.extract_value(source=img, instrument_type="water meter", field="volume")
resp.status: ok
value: 80.1 gal
